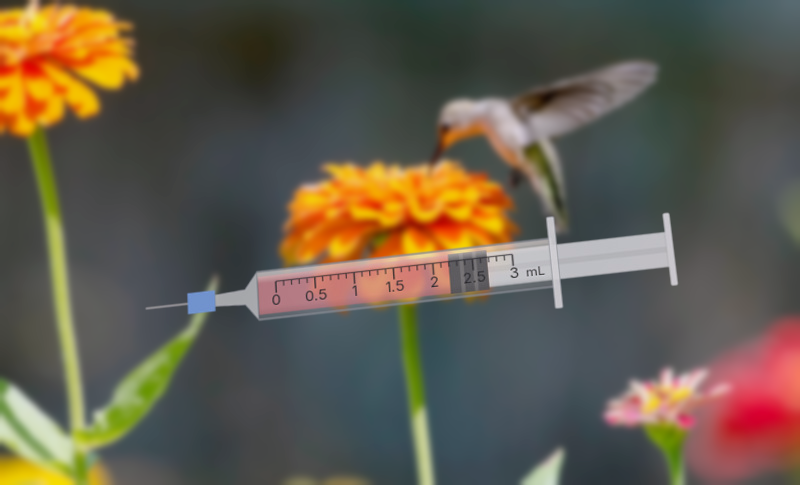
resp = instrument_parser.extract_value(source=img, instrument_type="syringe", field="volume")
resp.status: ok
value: 2.2 mL
